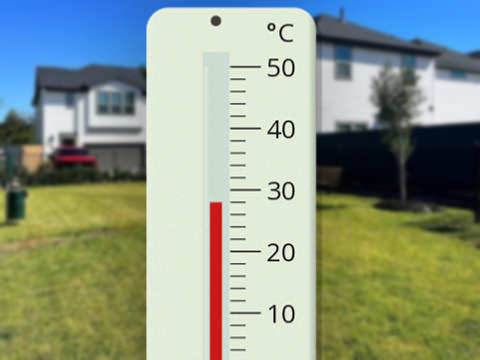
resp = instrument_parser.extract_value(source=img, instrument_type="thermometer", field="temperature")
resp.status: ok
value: 28 °C
